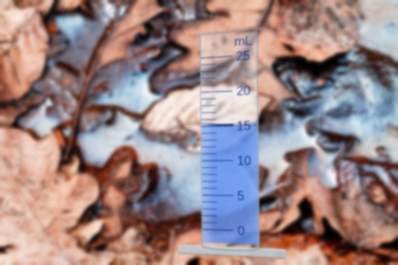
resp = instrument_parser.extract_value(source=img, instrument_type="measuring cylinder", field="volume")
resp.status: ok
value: 15 mL
